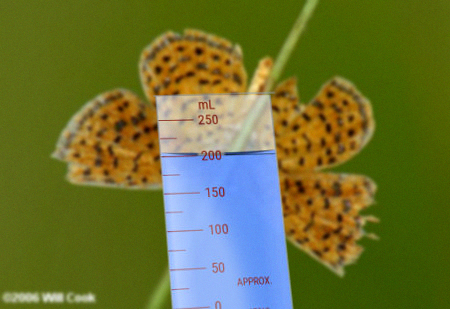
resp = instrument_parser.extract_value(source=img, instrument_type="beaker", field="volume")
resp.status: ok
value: 200 mL
